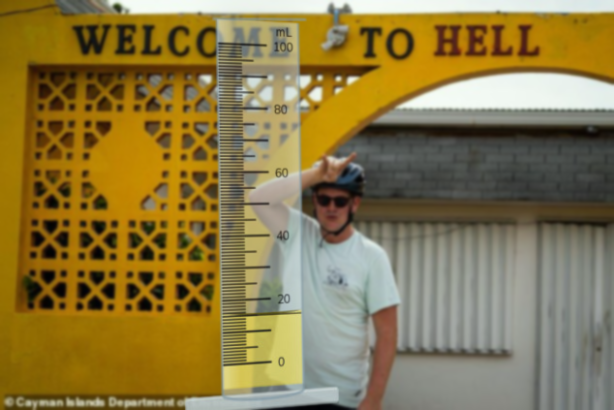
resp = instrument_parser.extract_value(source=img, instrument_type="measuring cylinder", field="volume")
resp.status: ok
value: 15 mL
